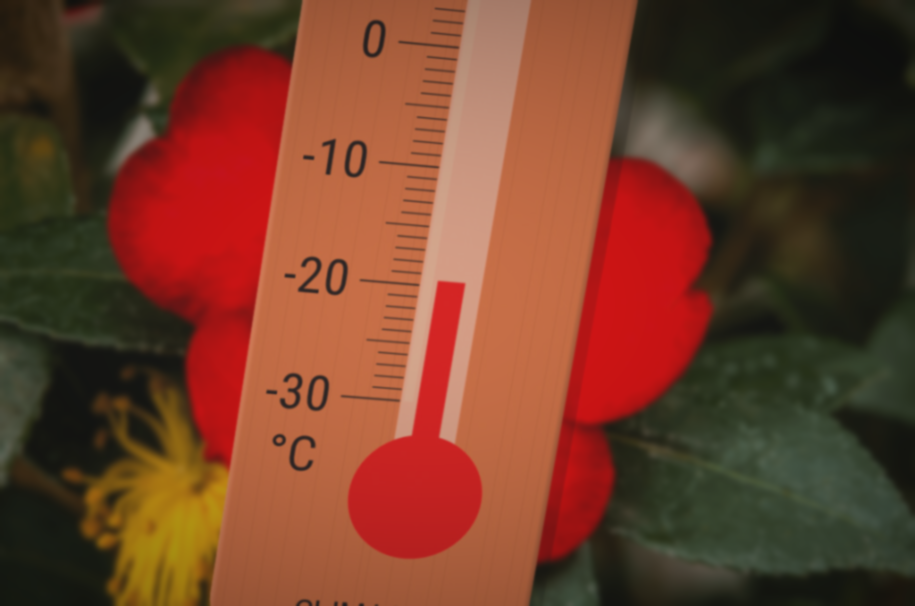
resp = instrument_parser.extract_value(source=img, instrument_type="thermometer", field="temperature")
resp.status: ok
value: -19.5 °C
